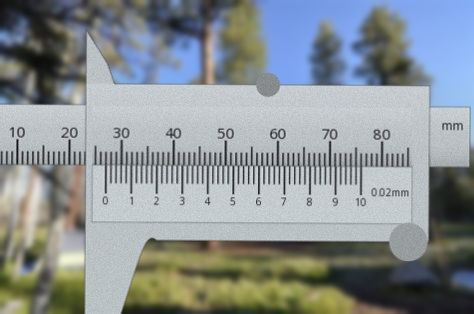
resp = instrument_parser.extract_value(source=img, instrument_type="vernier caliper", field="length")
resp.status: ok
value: 27.0 mm
